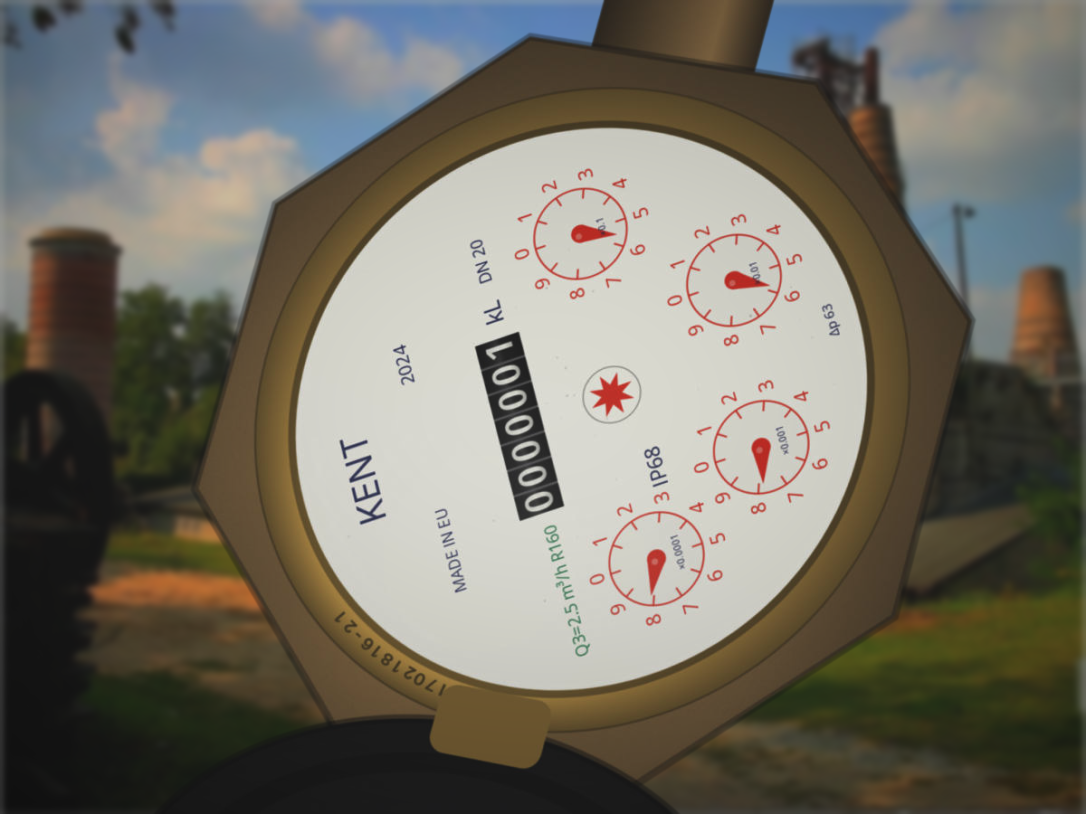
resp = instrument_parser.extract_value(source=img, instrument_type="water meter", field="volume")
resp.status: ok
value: 1.5578 kL
